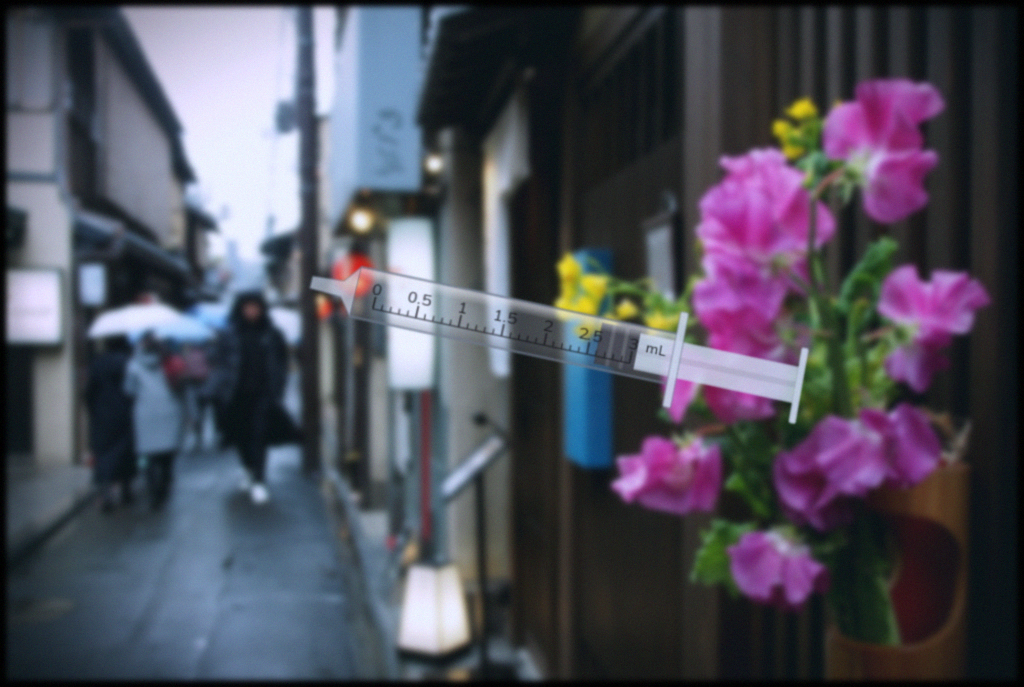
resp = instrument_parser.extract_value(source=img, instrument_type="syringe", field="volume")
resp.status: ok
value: 2.6 mL
